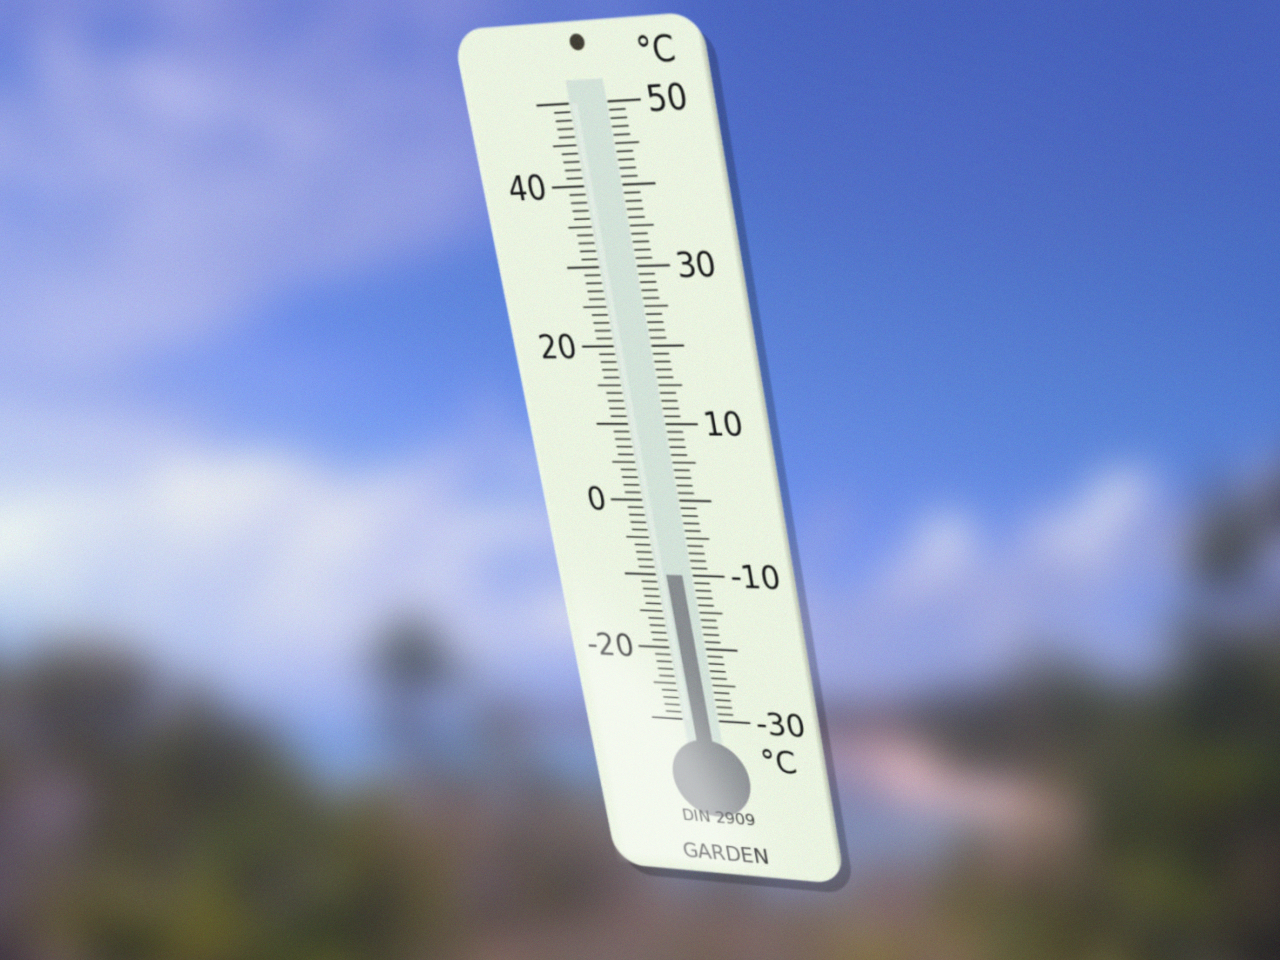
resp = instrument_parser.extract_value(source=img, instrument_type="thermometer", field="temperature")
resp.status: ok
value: -10 °C
